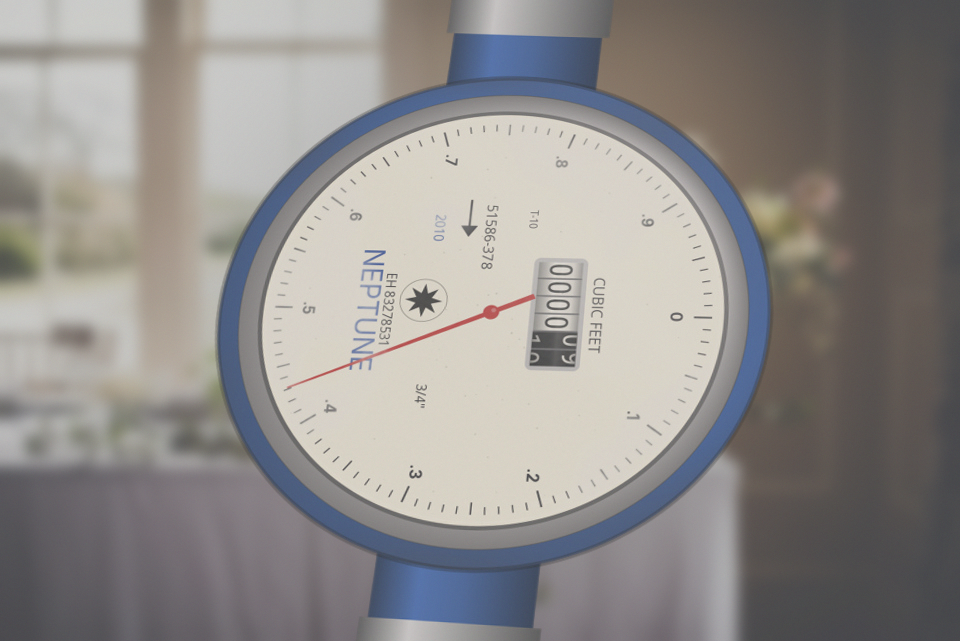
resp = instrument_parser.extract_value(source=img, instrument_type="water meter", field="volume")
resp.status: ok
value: 9.43 ft³
